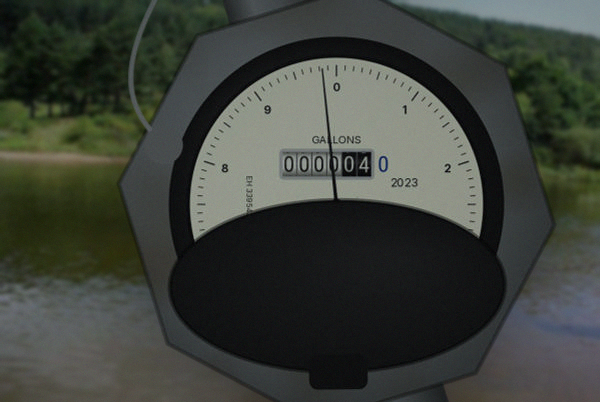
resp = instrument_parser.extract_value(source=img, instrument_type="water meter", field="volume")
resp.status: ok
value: 39.8 gal
